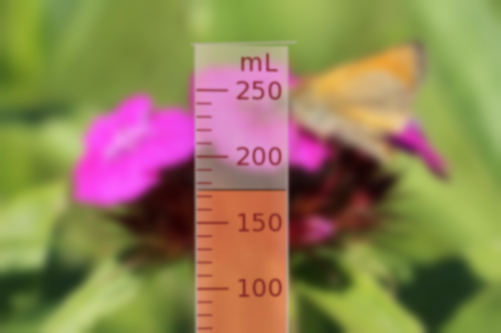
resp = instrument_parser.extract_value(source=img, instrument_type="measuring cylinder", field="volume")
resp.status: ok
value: 175 mL
